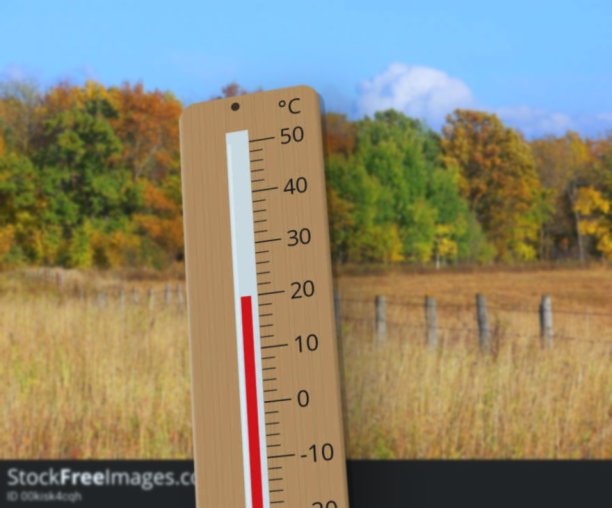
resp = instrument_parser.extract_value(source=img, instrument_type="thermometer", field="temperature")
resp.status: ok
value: 20 °C
